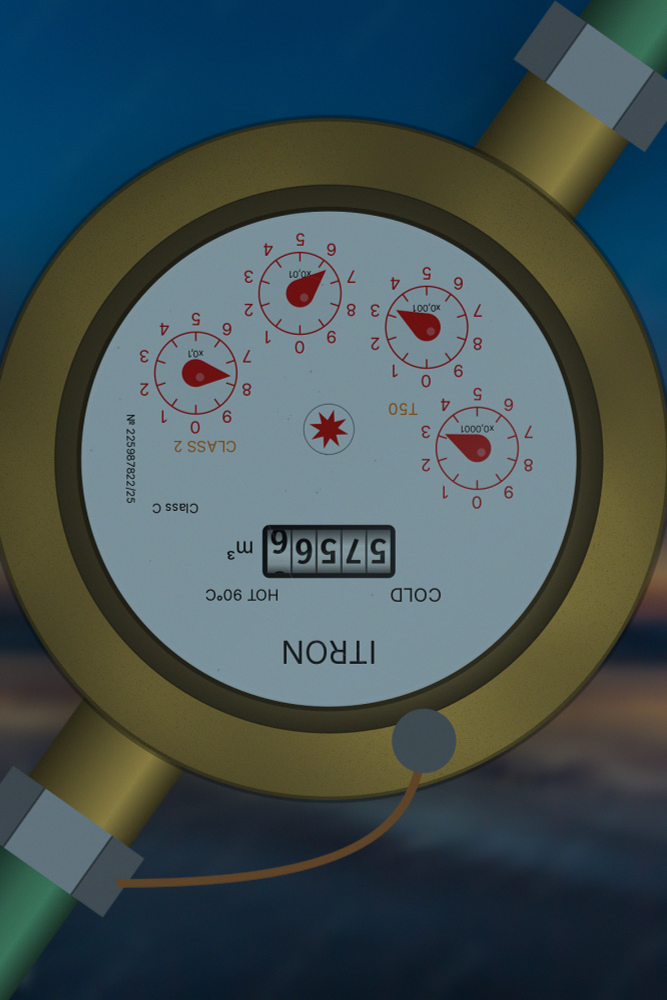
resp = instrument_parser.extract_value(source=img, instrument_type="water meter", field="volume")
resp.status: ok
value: 57565.7633 m³
